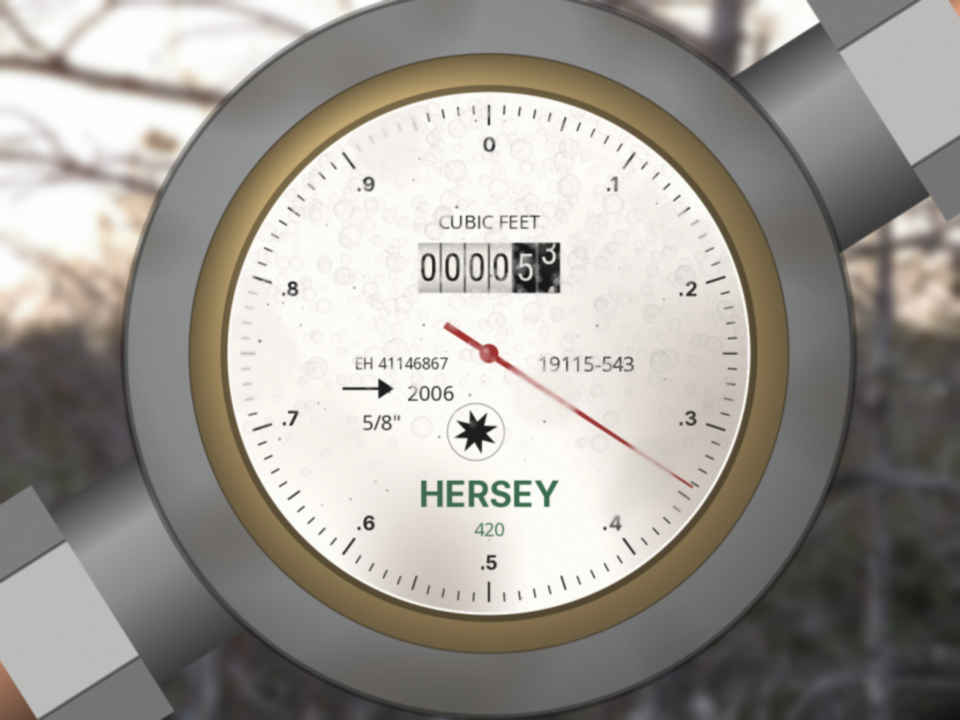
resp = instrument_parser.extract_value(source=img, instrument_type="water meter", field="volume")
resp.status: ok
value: 53.34 ft³
